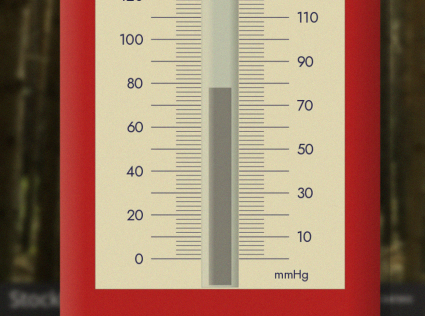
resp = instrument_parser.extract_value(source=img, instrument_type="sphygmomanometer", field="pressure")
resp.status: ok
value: 78 mmHg
